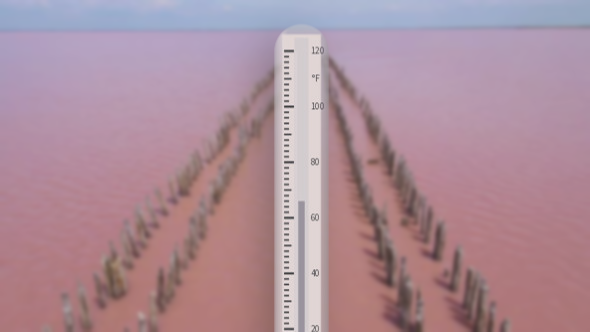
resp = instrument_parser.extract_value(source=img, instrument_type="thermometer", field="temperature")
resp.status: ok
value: 66 °F
